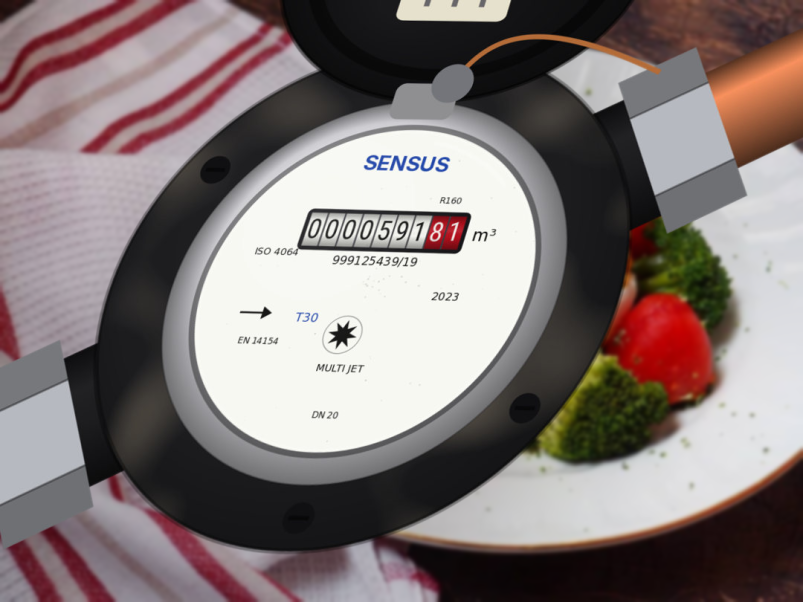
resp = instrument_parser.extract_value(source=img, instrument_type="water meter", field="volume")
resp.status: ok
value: 591.81 m³
